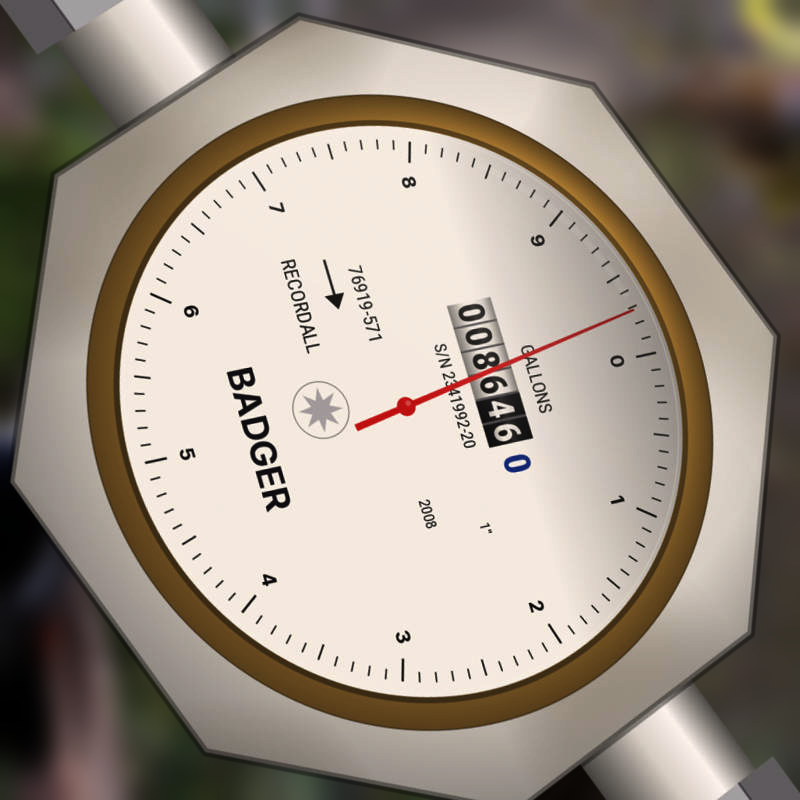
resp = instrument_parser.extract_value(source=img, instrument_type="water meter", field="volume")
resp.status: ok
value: 86459.7 gal
